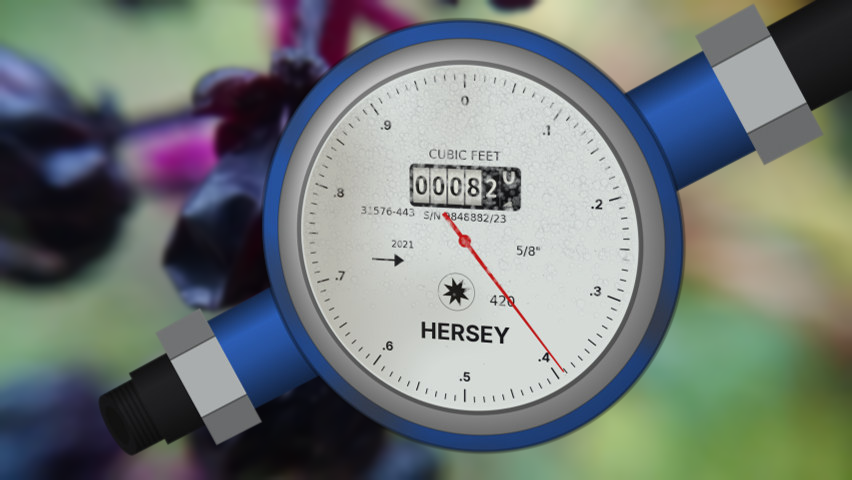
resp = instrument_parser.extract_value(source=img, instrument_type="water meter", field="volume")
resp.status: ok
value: 820.39 ft³
